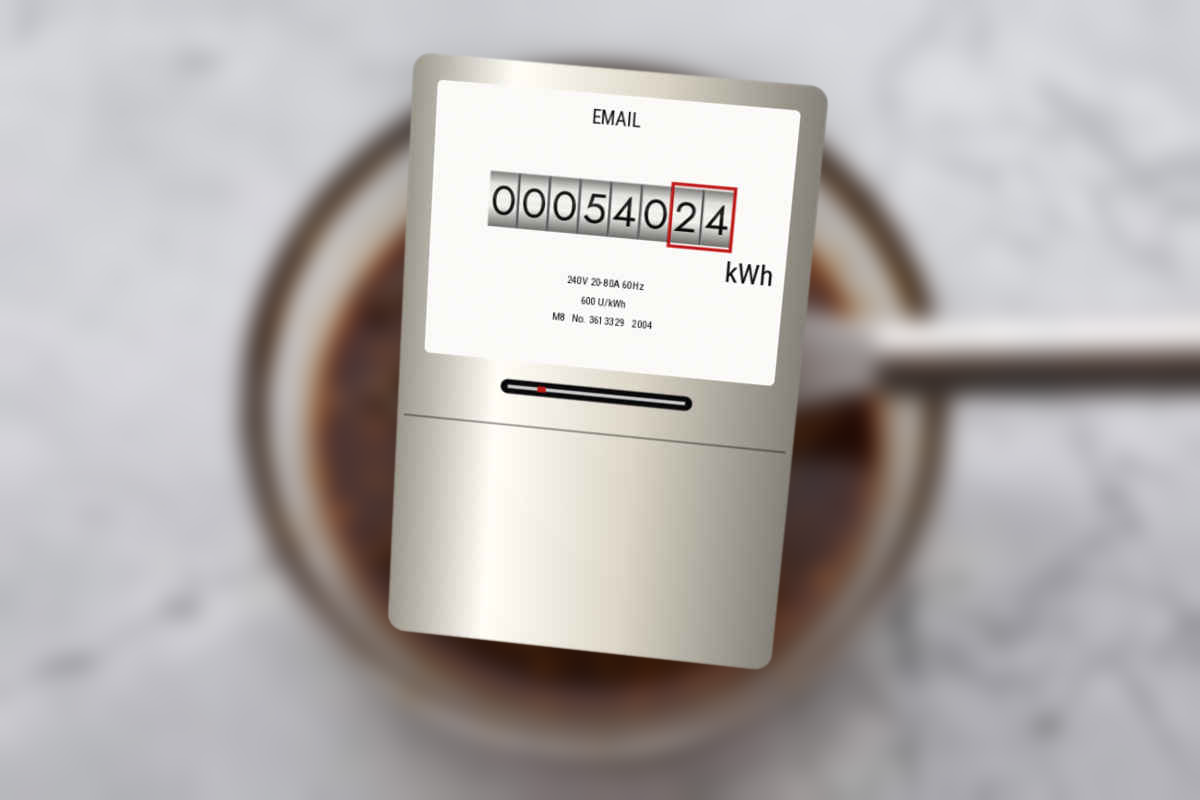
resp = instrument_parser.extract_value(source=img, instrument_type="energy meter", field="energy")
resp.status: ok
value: 540.24 kWh
